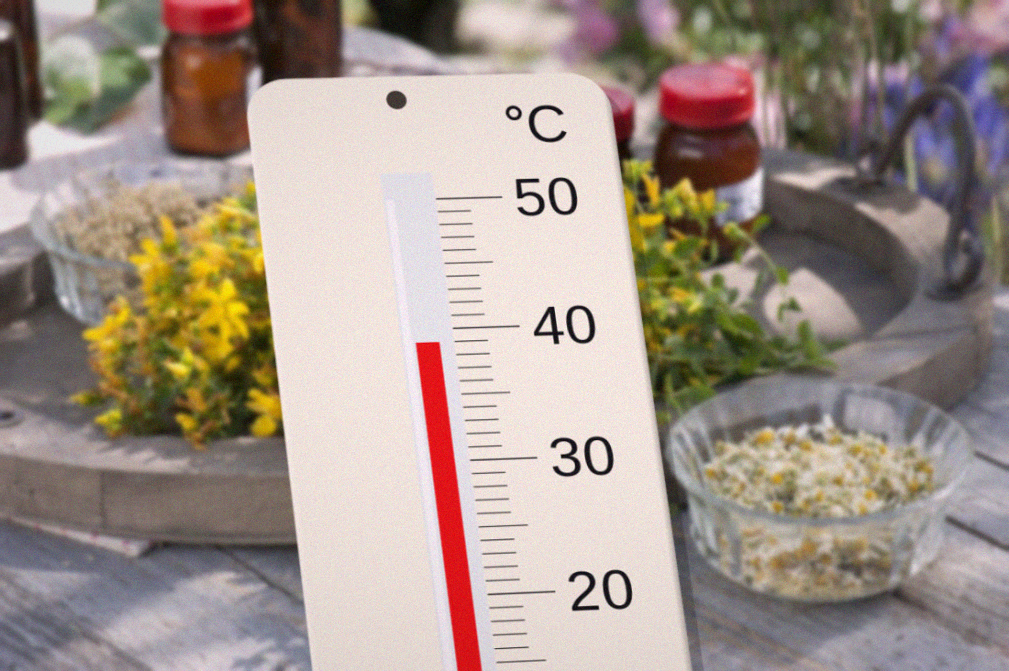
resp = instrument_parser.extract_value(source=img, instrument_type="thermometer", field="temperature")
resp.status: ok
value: 39 °C
